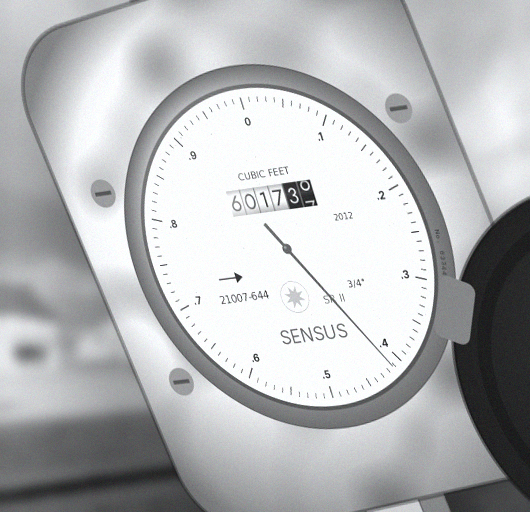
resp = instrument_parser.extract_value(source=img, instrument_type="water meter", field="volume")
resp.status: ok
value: 601736.41 ft³
